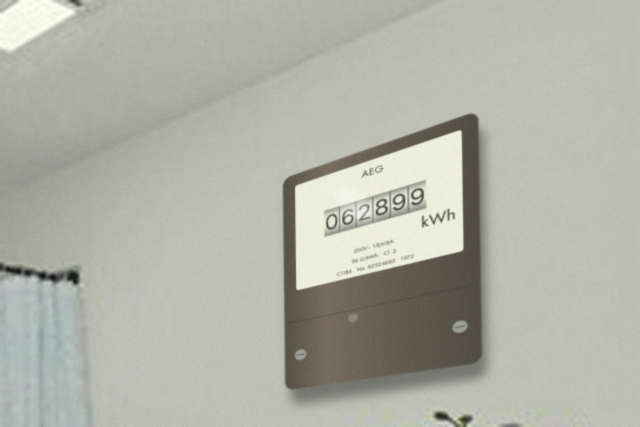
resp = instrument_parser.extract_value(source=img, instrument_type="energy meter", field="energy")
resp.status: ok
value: 62899 kWh
